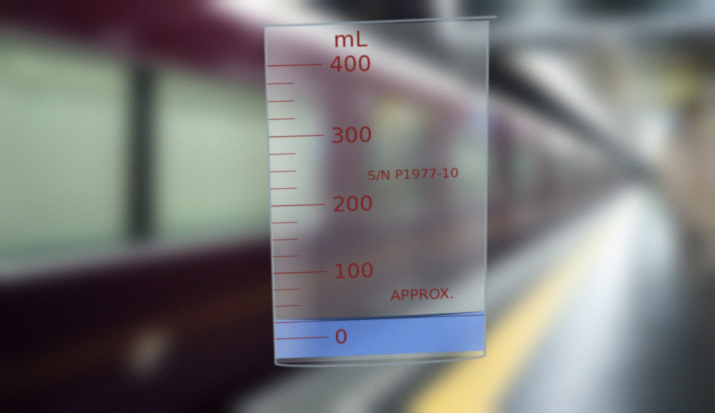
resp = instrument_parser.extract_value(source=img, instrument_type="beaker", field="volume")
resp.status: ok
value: 25 mL
